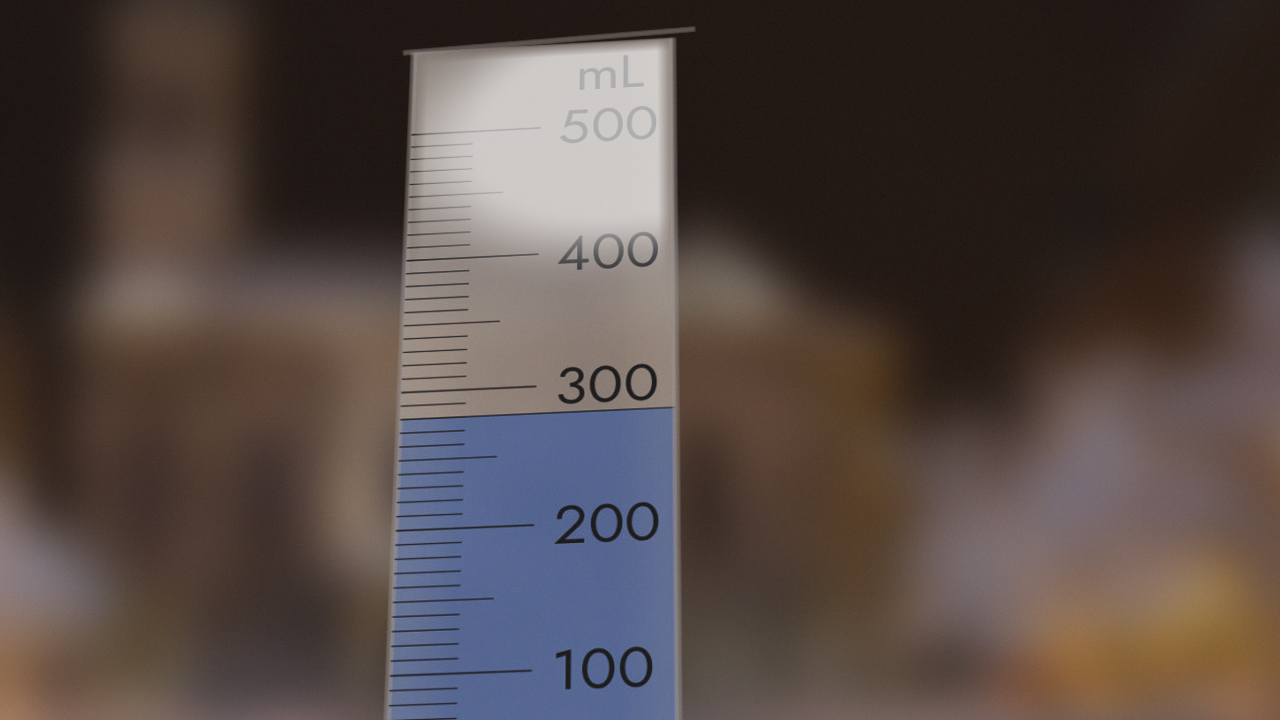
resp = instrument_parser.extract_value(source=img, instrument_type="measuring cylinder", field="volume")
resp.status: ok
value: 280 mL
